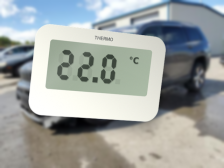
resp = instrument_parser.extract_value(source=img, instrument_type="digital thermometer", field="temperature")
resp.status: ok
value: 22.0 °C
